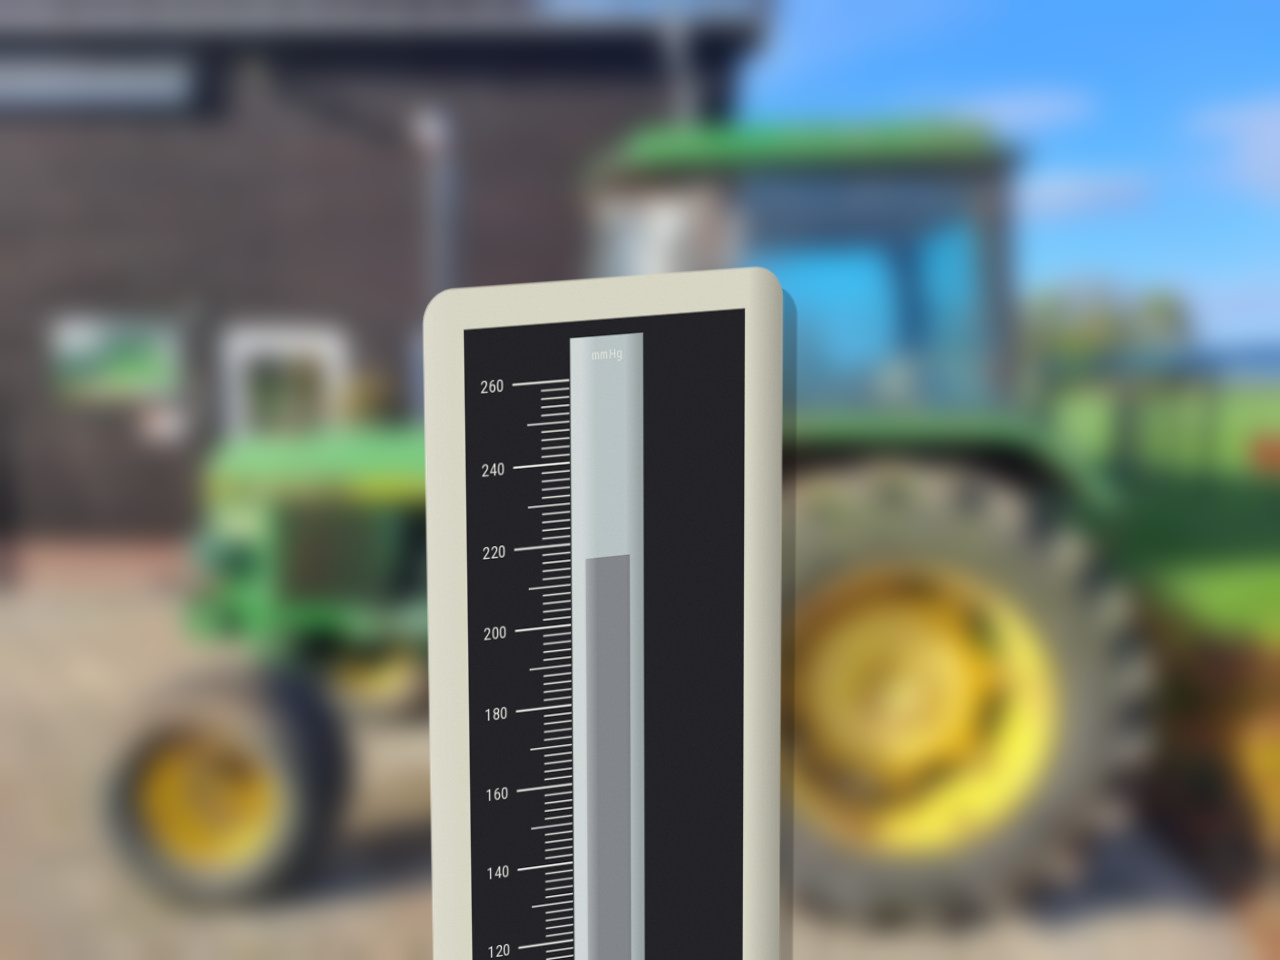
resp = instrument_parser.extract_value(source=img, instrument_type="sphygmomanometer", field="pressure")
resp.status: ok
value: 216 mmHg
